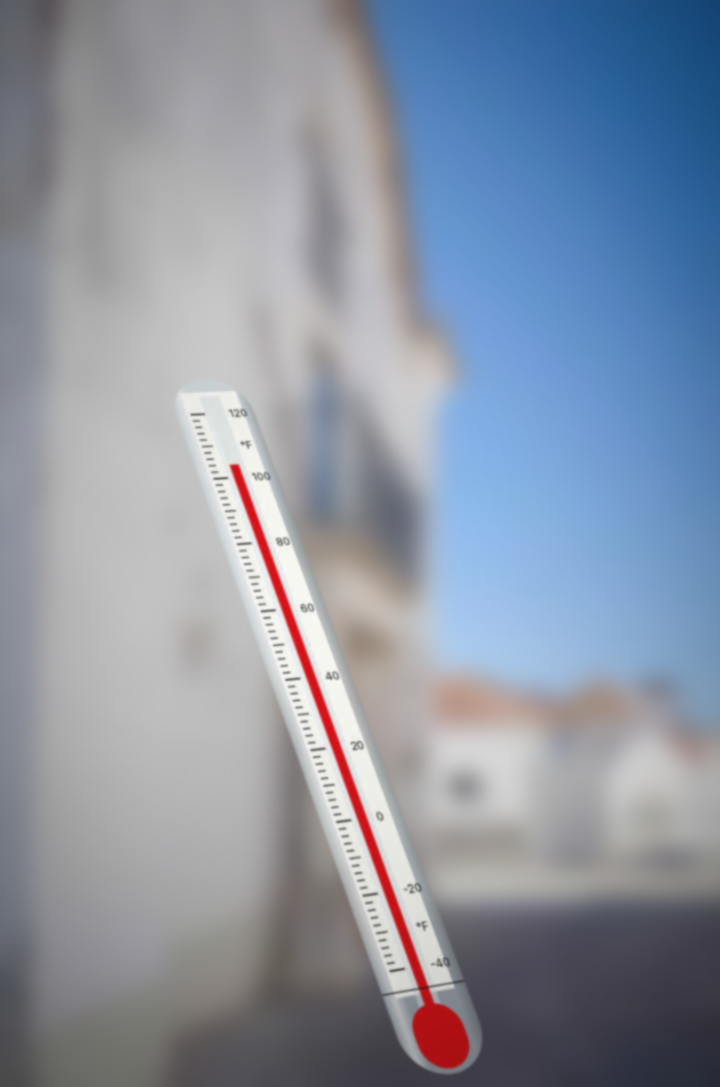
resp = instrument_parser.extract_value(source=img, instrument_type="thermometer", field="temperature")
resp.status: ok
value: 104 °F
